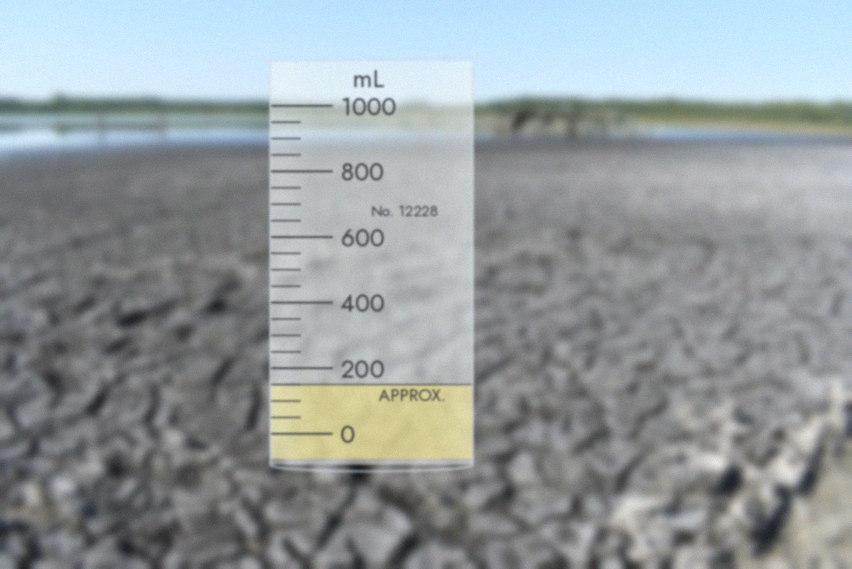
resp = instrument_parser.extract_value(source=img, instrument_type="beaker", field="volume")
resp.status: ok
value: 150 mL
